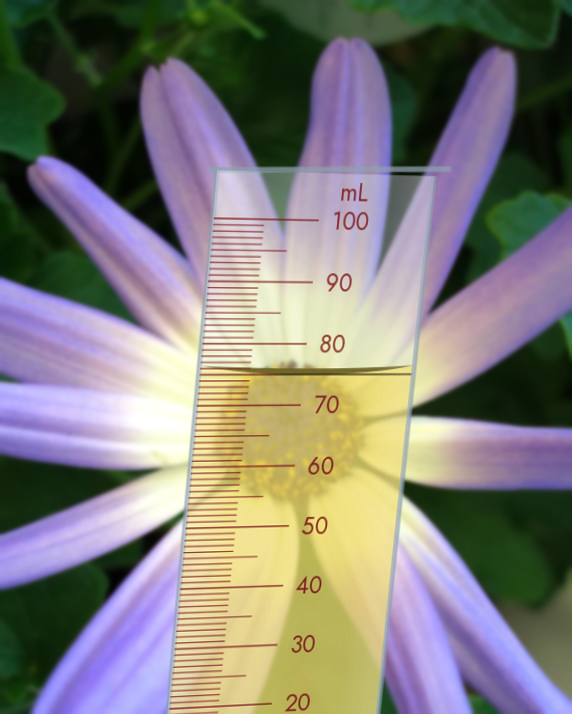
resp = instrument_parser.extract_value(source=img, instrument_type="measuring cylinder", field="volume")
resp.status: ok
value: 75 mL
